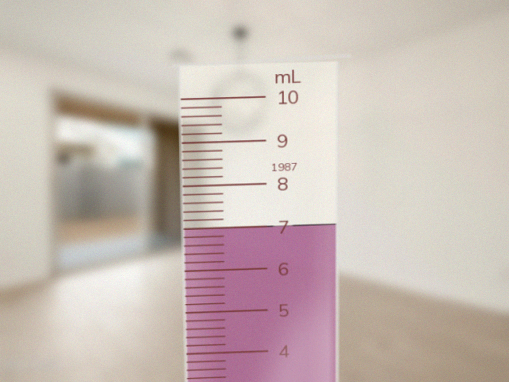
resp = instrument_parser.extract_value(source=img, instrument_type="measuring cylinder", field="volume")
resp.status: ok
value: 7 mL
